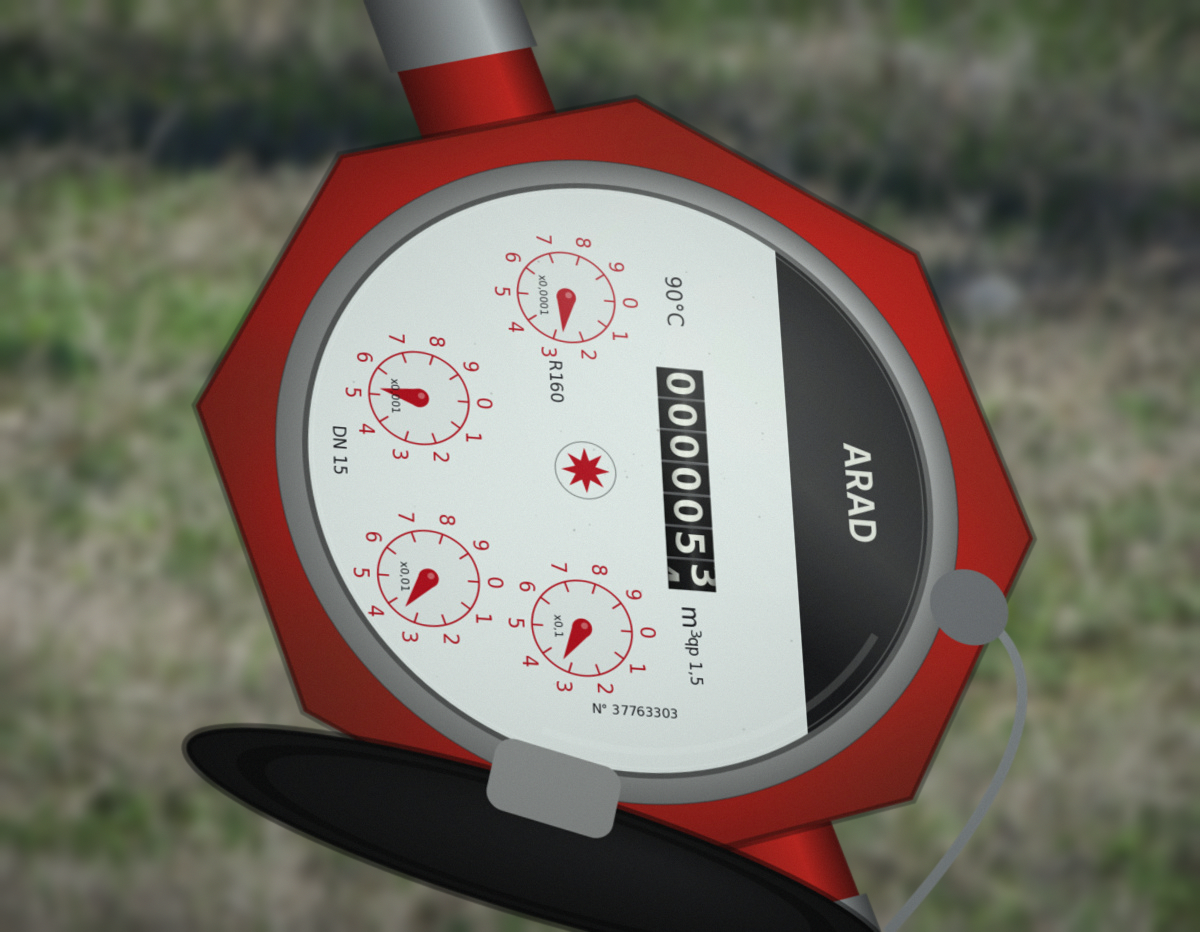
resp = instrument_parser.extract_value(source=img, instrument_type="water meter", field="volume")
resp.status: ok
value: 53.3352 m³
